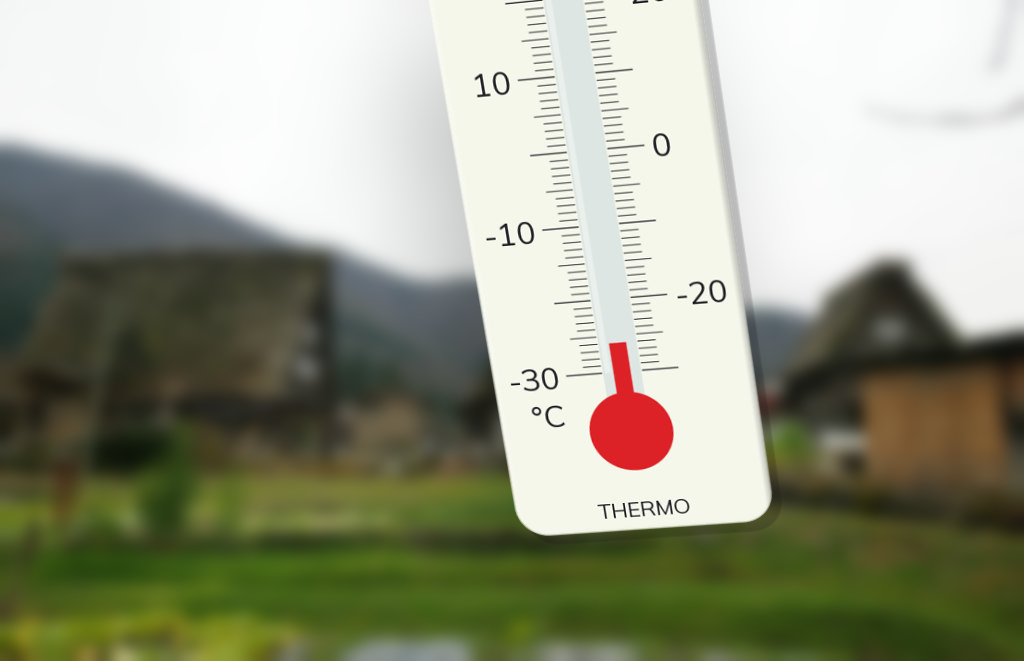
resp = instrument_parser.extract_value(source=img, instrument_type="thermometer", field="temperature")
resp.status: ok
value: -26 °C
